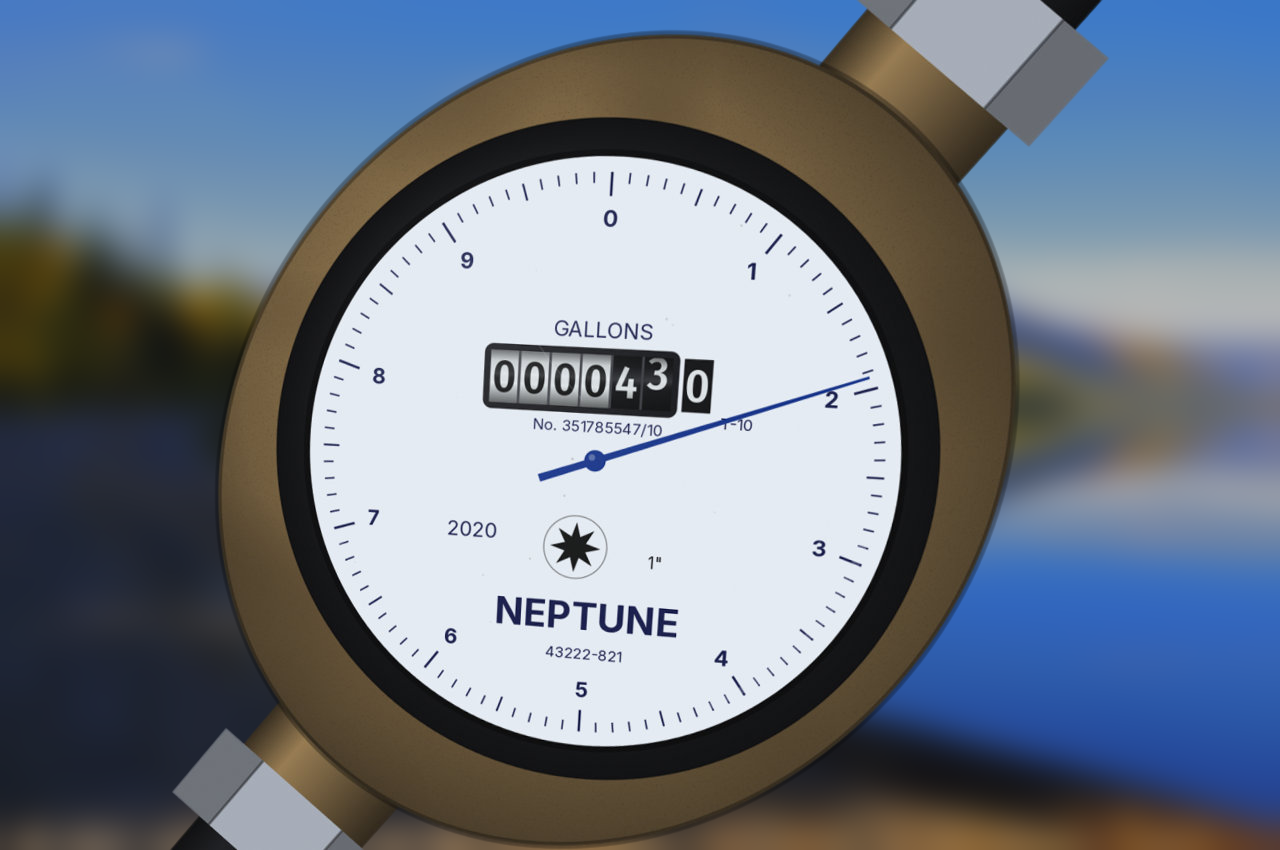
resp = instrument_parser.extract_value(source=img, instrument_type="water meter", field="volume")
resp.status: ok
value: 431.9 gal
